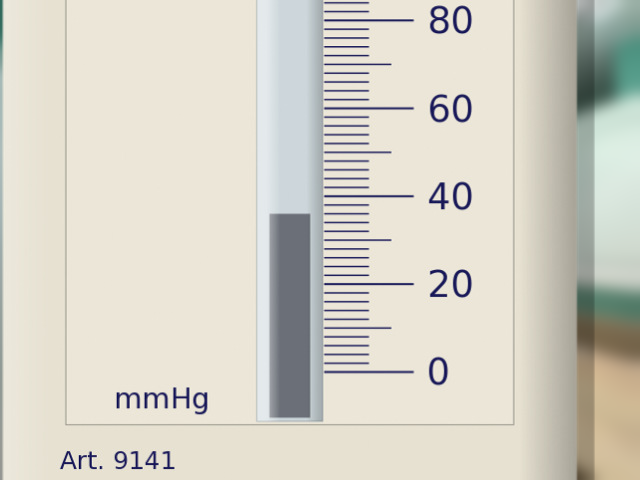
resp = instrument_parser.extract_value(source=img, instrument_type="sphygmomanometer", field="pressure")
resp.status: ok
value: 36 mmHg
